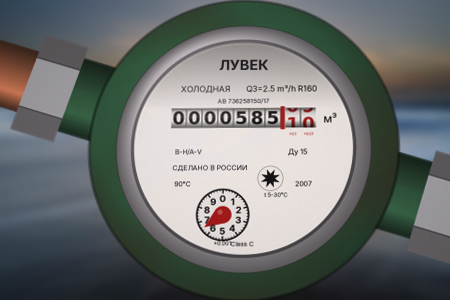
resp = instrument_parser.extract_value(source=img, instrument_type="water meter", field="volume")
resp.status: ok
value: 585.096 m³
